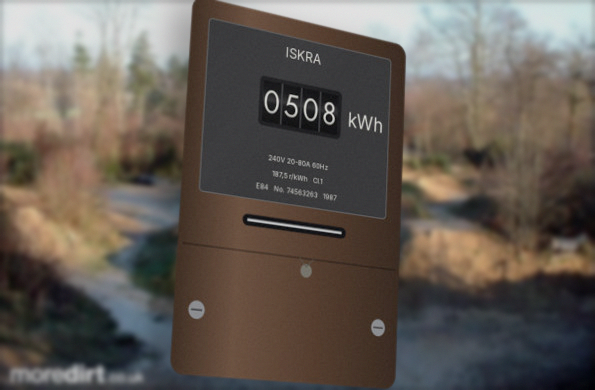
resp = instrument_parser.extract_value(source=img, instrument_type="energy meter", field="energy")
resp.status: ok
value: 508 kWh
